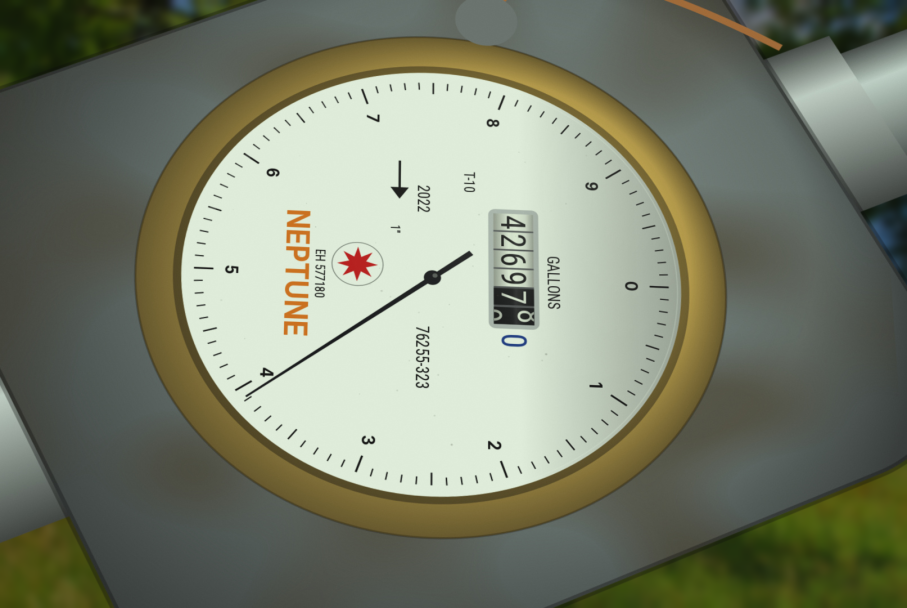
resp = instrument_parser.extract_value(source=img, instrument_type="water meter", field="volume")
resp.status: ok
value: 4269783.9 gal
